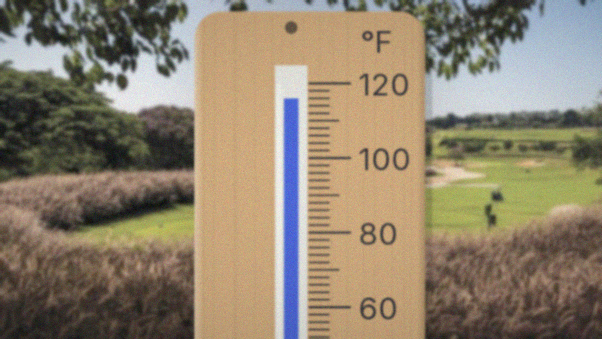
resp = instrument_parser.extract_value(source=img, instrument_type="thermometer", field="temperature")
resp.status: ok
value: 116 °F
